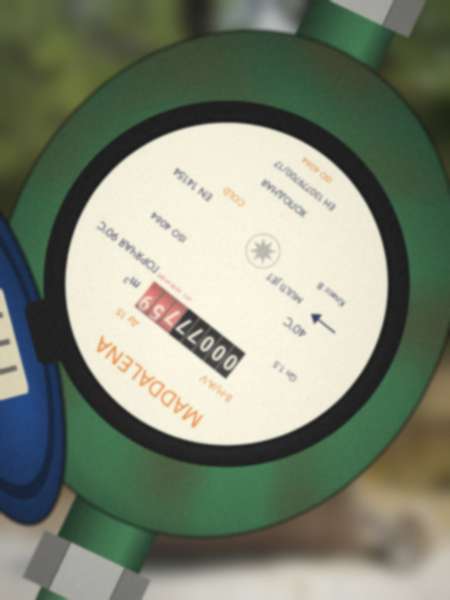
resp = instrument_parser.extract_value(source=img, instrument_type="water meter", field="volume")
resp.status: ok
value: 77.759 m³
